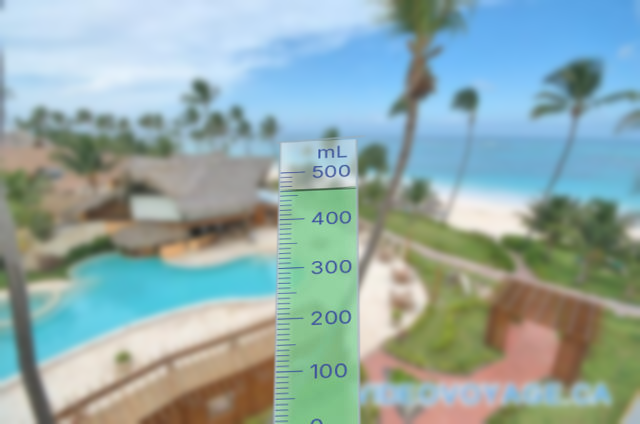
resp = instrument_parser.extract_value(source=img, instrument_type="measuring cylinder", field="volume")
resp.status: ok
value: 460 mL
